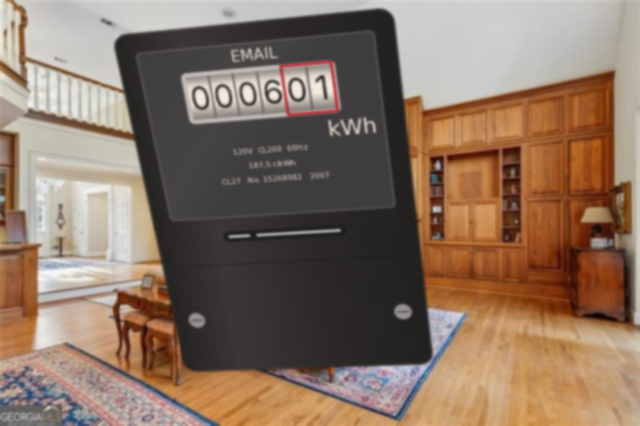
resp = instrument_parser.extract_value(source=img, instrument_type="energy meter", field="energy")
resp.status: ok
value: 6.01 kWh
